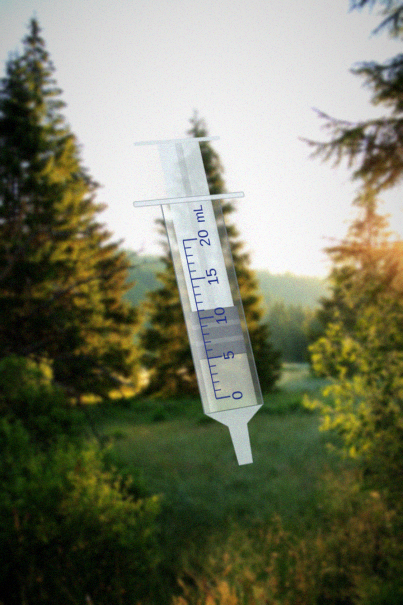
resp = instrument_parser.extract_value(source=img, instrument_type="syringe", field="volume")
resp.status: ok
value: 5 mL
